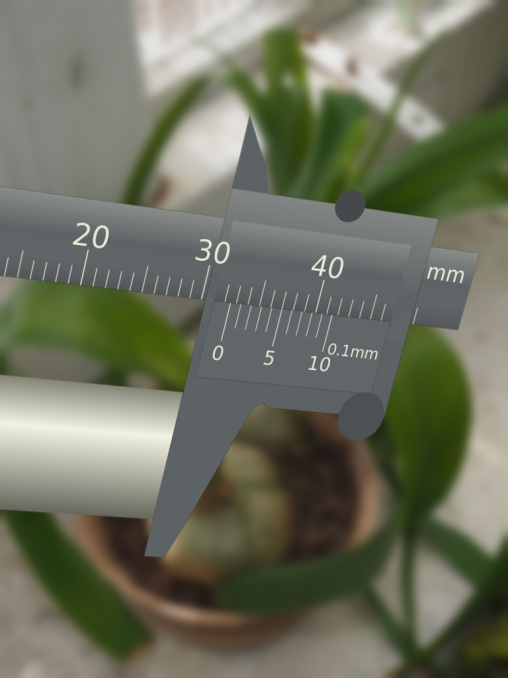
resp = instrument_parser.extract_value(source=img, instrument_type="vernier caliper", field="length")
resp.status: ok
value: 32.5 mm
